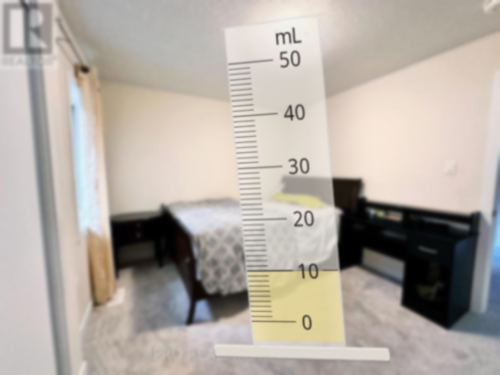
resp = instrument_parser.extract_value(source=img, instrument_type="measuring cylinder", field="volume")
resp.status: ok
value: 10 mL
